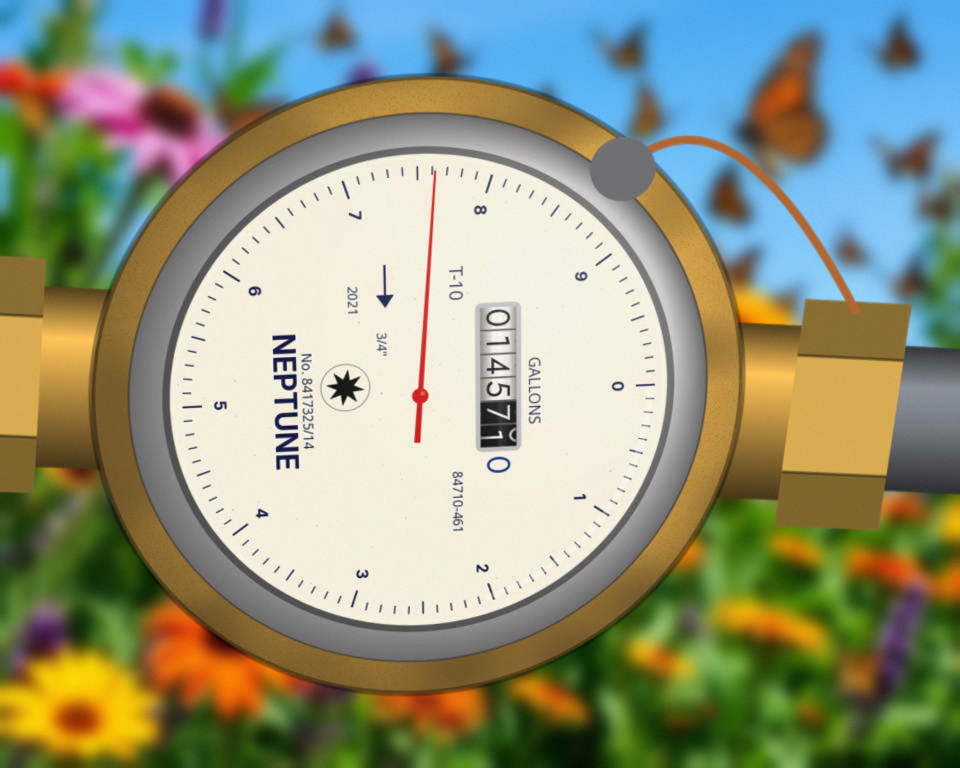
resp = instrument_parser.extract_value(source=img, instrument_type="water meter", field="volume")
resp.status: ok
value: 145707.6 gal
